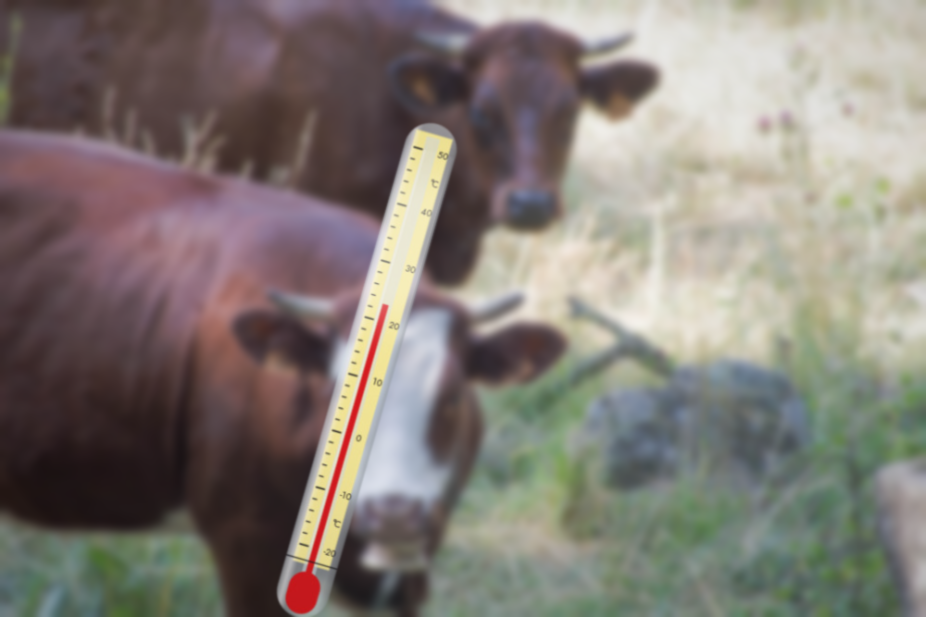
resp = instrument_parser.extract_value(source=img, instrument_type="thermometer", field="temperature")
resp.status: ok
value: 23 °C
